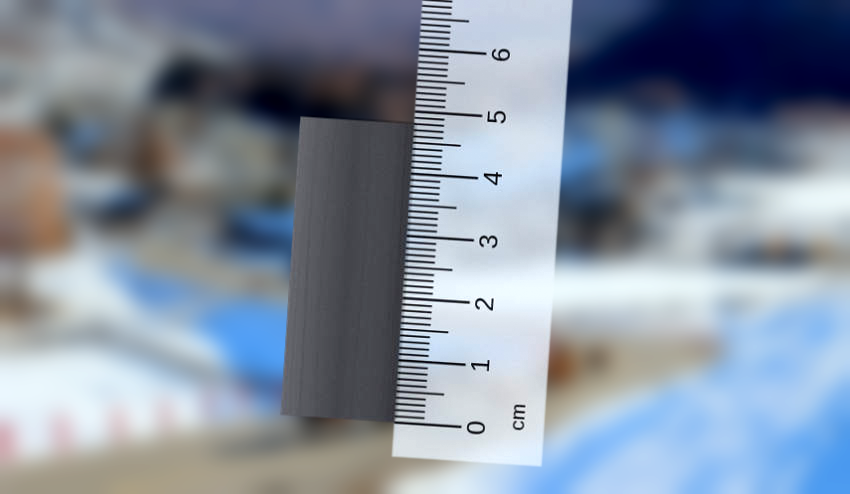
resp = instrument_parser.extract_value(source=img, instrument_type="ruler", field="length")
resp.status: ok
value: 4.8 cm
